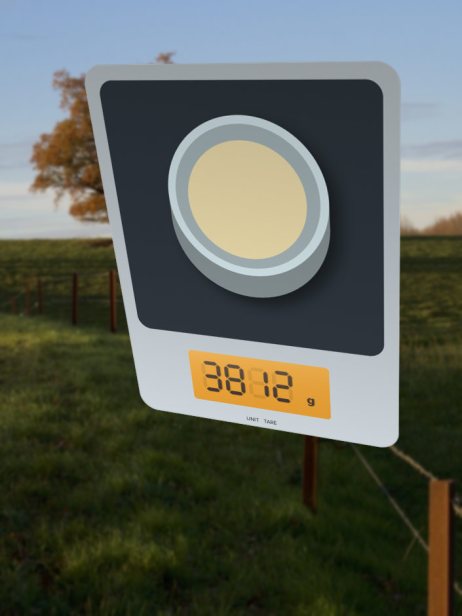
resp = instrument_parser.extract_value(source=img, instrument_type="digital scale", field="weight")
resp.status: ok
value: 3812 g
